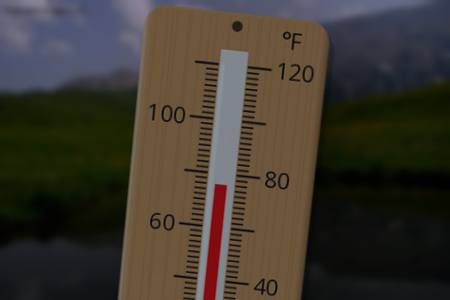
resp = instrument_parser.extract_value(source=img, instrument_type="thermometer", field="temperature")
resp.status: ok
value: 76 °F
